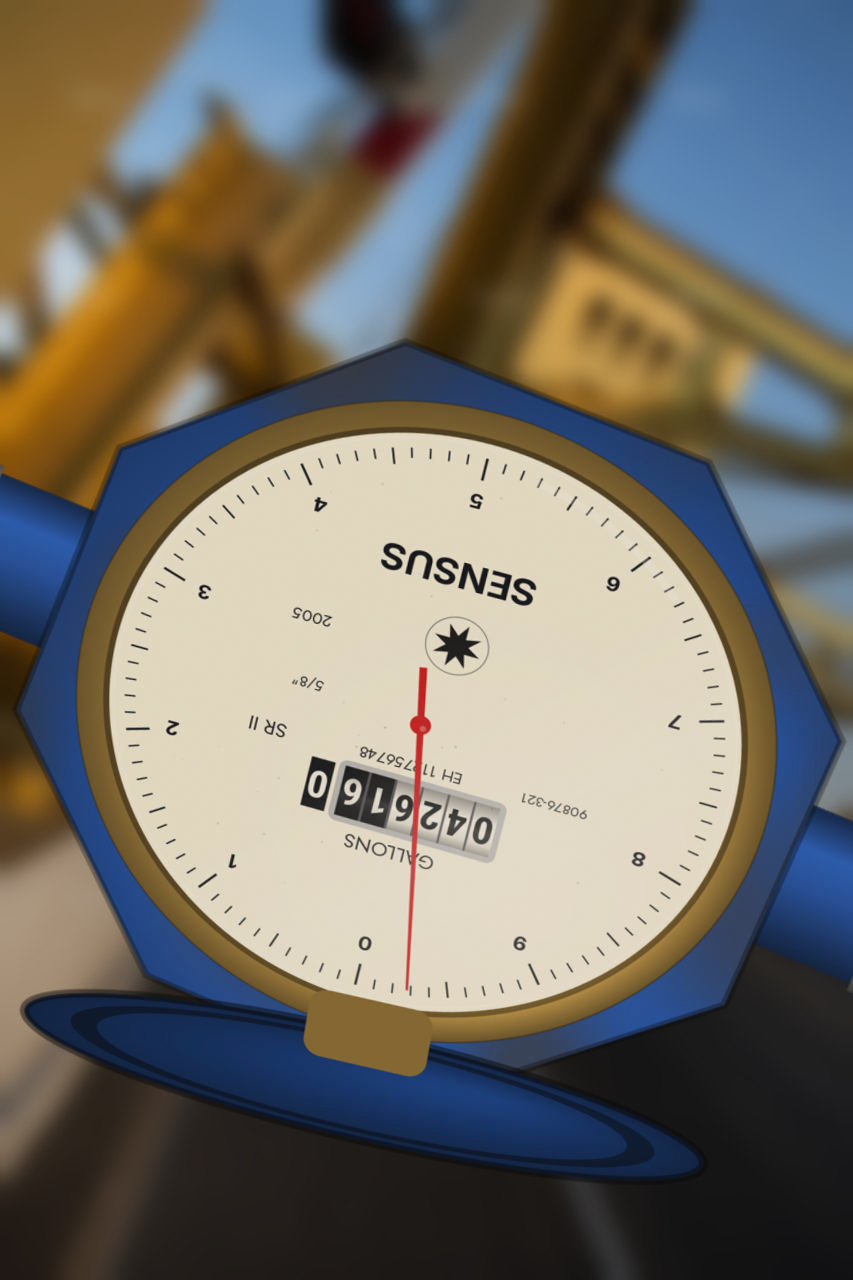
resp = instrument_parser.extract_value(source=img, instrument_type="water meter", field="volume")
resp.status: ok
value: 426159.7 gal
